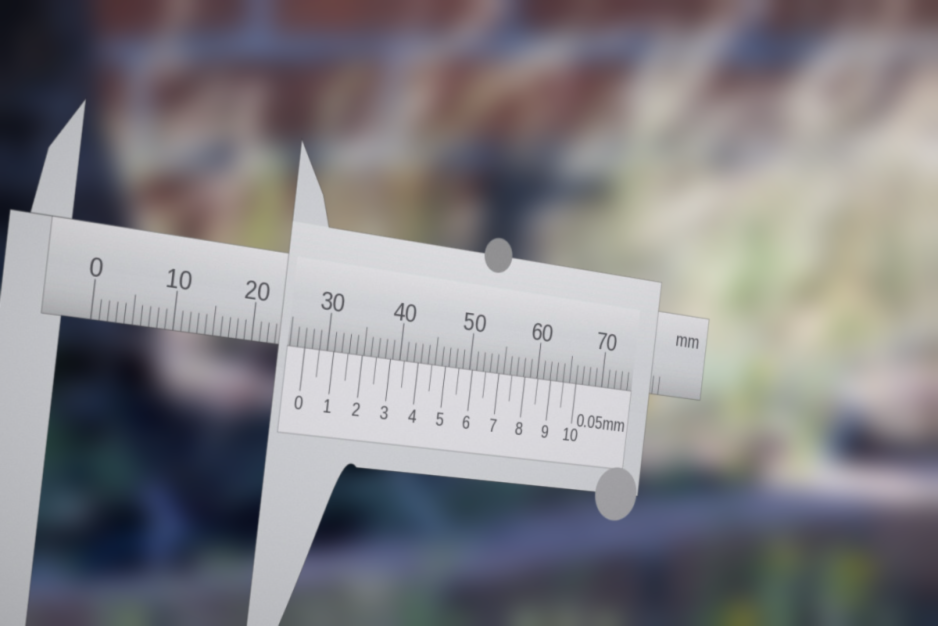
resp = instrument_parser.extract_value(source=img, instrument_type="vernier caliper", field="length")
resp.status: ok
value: 27.0 mm
